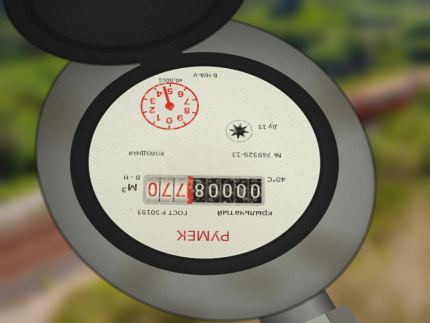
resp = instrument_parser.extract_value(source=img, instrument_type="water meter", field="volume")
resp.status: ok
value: 8.7704 m³
